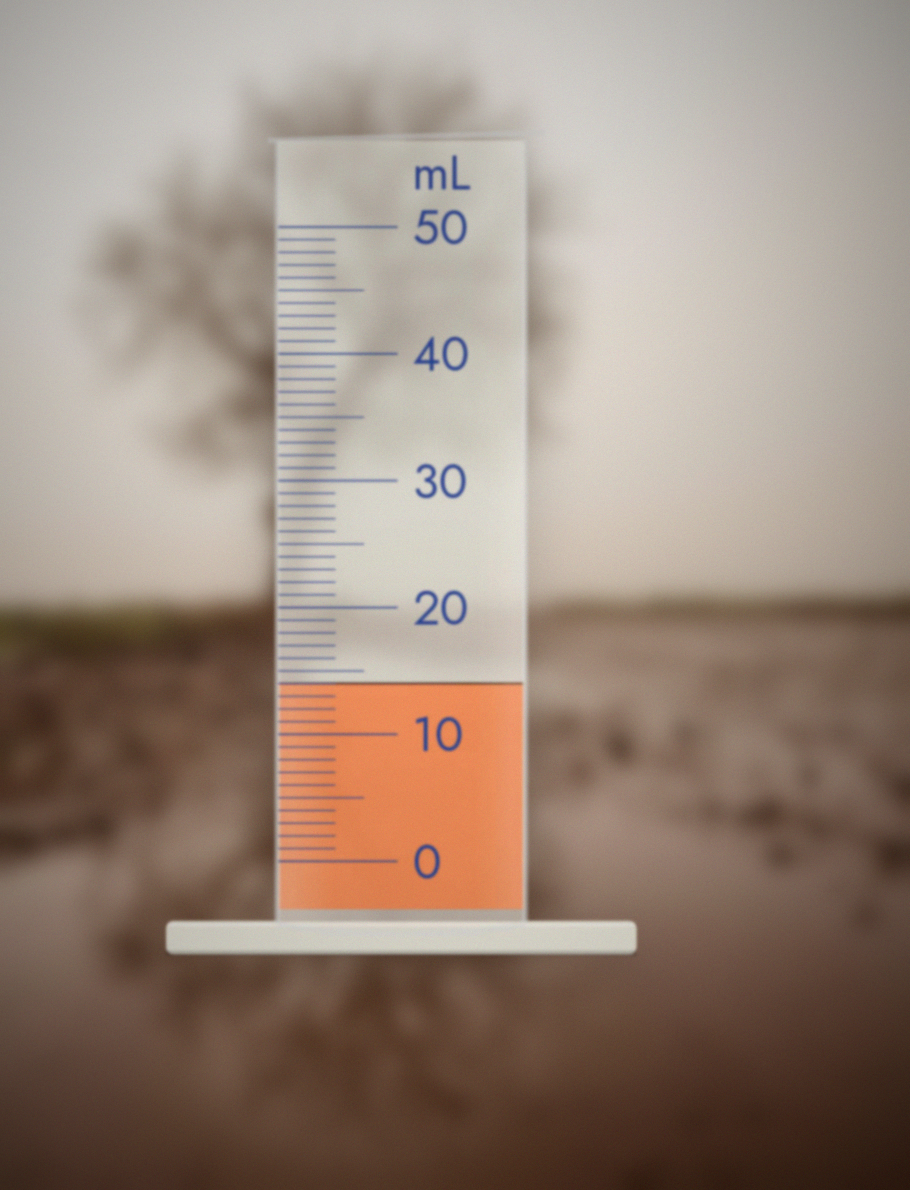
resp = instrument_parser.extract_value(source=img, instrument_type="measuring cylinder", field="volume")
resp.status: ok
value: 14 mL
